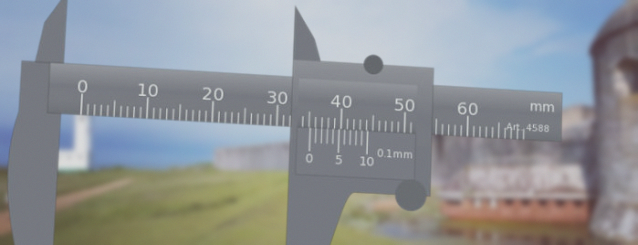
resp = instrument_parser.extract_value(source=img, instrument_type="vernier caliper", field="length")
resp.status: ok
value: 35.2 mm
